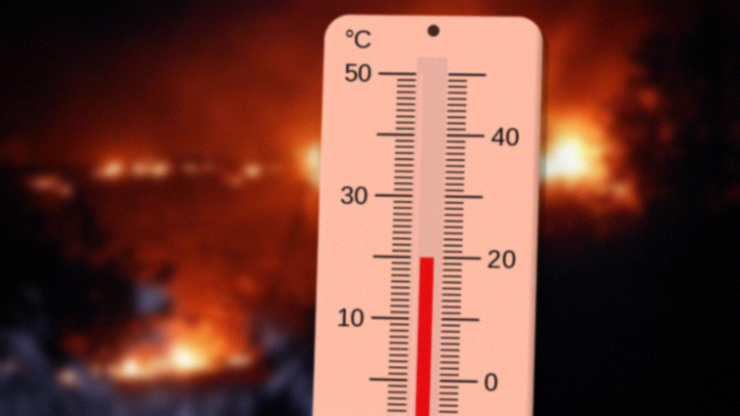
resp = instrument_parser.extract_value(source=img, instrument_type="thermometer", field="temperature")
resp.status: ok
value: 20 °C
